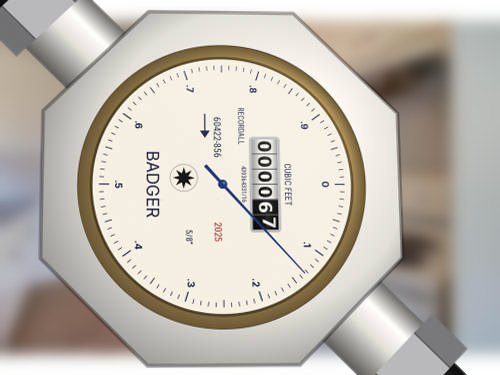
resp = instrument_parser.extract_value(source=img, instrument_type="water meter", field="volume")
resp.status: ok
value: 67.13 ft³
